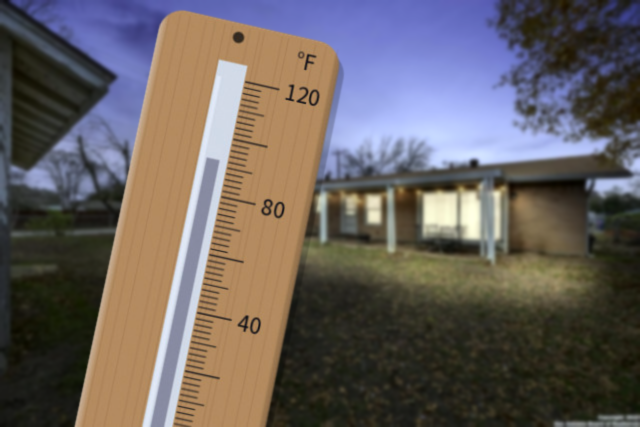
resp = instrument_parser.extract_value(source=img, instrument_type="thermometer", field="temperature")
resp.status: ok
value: 92 °F
